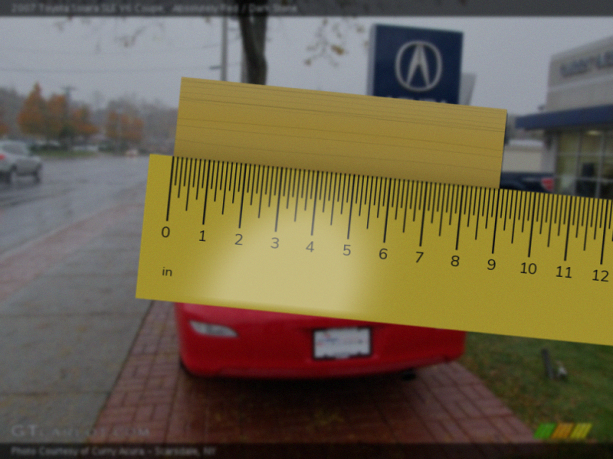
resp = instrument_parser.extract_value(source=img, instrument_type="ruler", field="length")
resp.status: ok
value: 9 in
